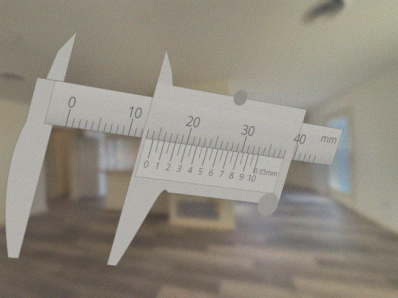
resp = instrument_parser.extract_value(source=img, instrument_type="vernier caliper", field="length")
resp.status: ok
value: 14.2 mm
